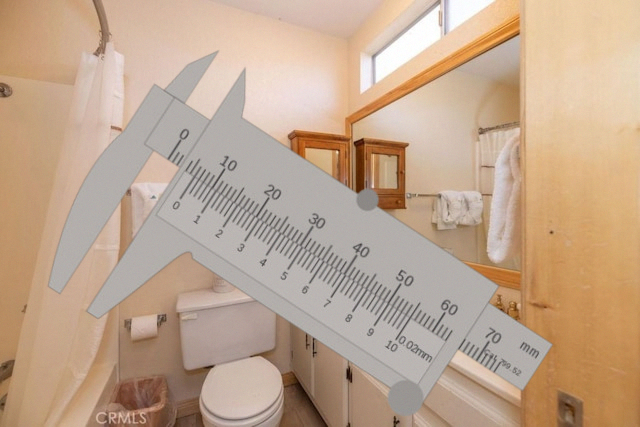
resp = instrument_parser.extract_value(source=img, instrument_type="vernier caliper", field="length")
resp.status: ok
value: 6.0 mm
